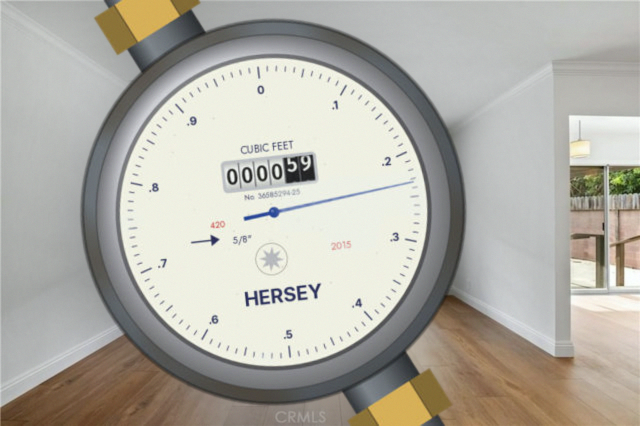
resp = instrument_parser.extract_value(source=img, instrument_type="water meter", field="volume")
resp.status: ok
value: 59.23 ft³
